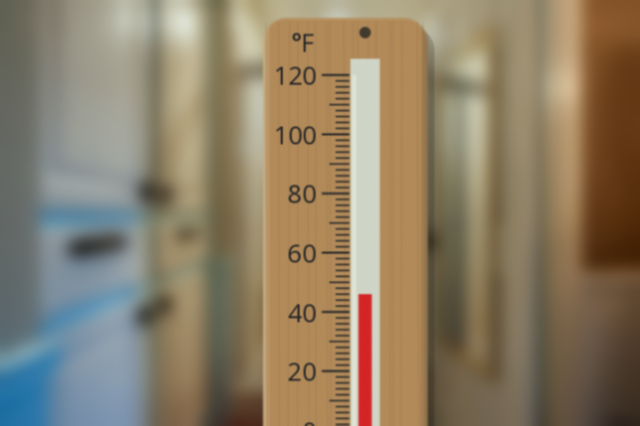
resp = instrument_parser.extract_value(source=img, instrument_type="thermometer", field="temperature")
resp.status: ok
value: 46 °F
